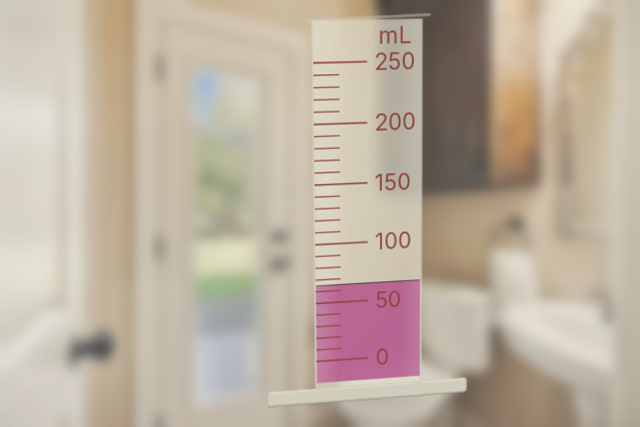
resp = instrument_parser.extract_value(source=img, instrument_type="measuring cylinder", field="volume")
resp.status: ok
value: 65 mL
